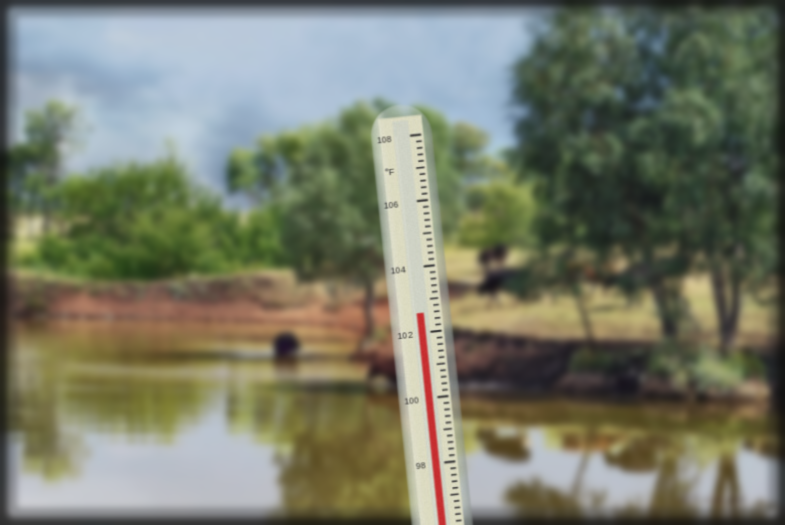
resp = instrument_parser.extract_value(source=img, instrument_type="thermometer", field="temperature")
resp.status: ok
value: 102.6 °F
